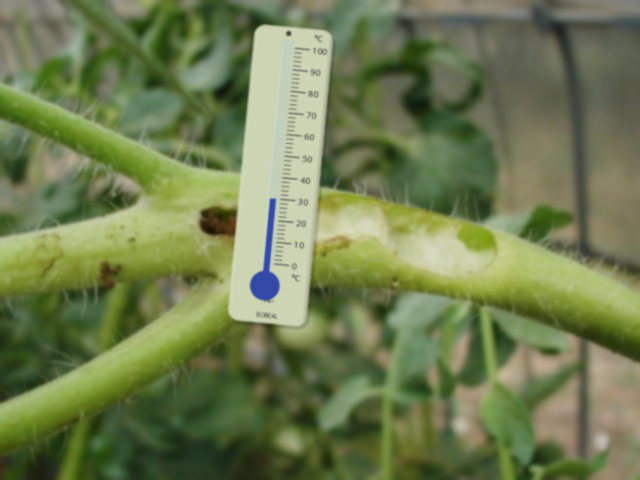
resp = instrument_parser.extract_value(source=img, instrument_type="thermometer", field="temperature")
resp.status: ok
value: 30 °C
